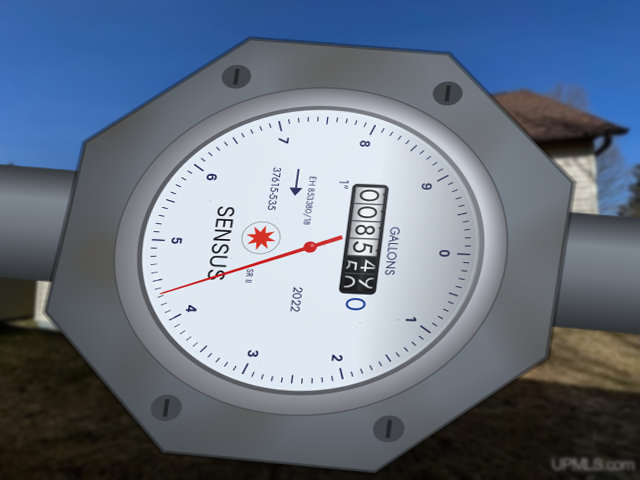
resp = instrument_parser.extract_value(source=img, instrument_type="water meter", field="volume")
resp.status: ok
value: 85494.3 gal
